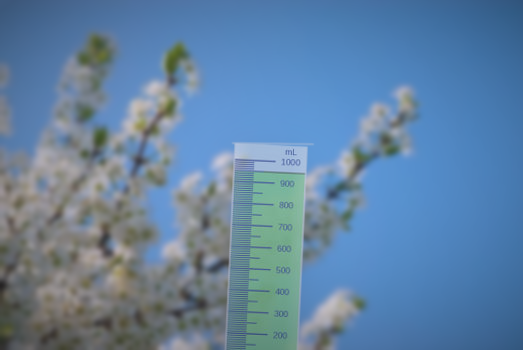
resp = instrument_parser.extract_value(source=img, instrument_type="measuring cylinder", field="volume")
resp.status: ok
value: 950 mL
